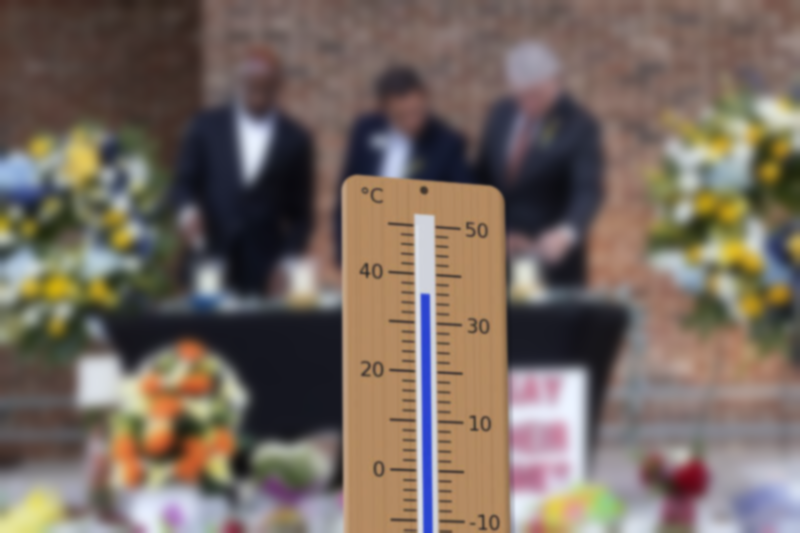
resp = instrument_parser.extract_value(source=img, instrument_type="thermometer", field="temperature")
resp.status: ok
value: 36 °C
